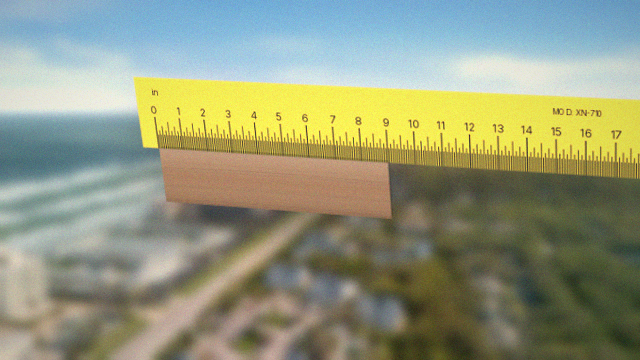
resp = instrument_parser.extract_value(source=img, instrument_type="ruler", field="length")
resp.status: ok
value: 9 in
